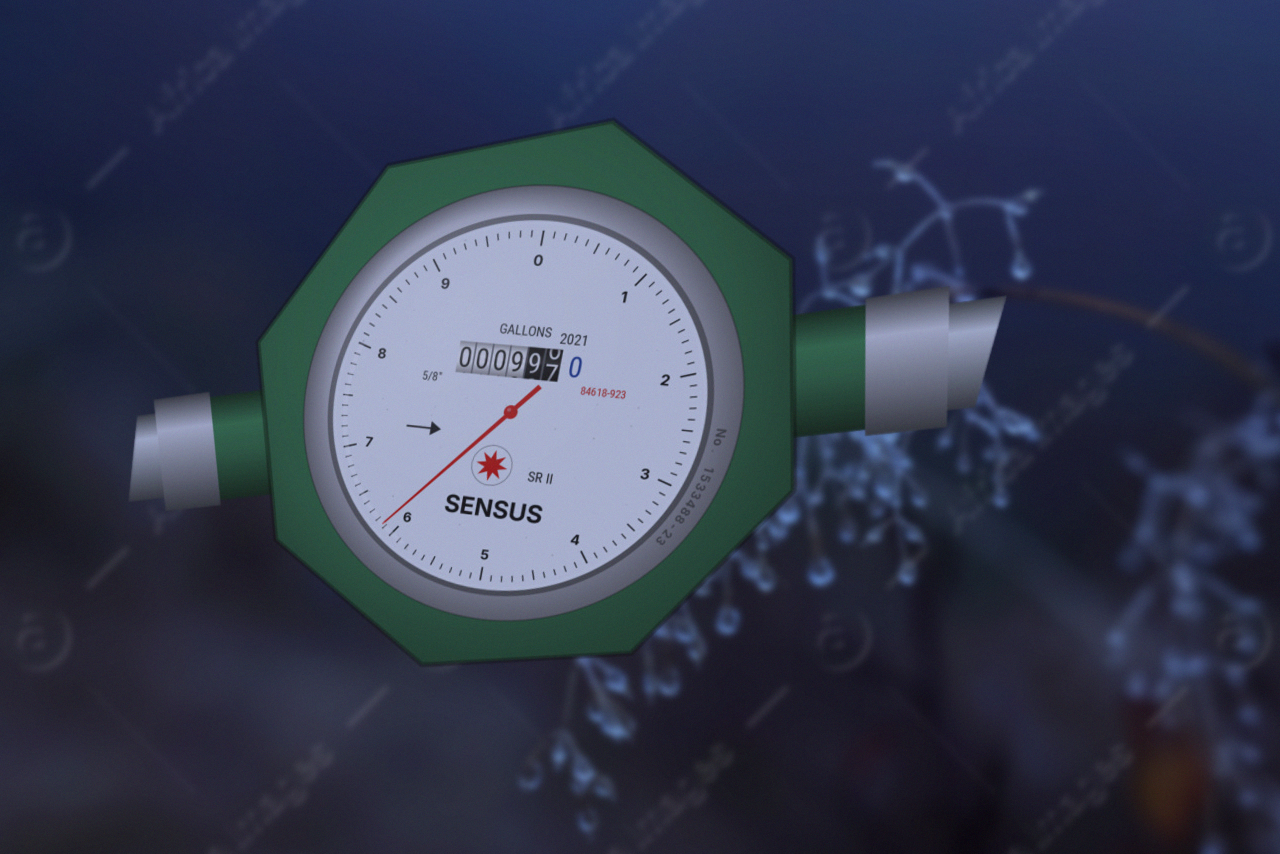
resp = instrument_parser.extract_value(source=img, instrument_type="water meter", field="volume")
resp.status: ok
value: 9966.1 gal
